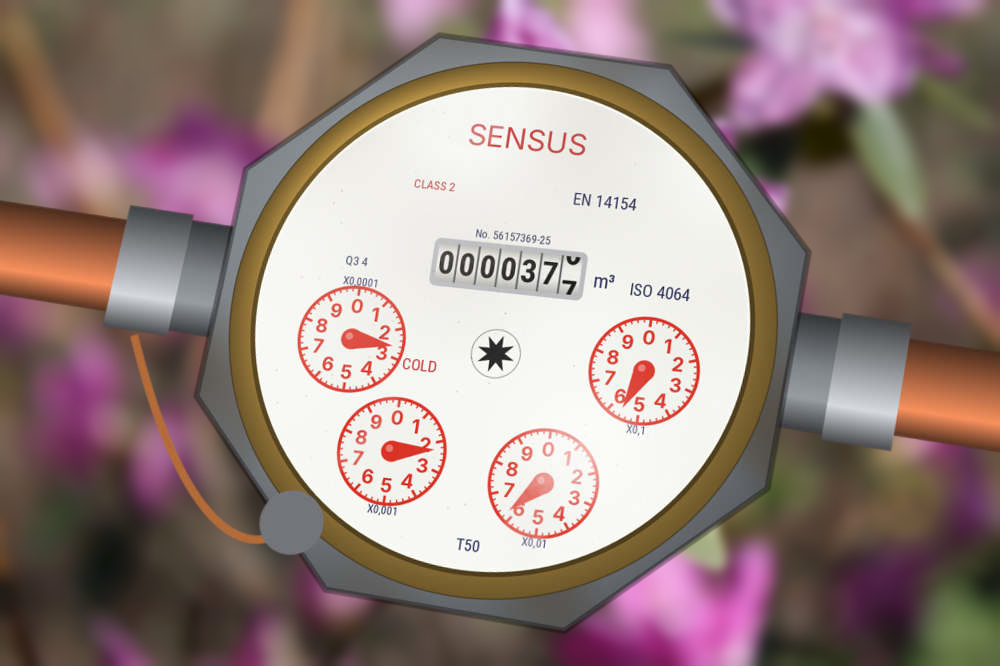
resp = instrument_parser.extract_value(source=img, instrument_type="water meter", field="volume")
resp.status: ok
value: 376.5622 m³
